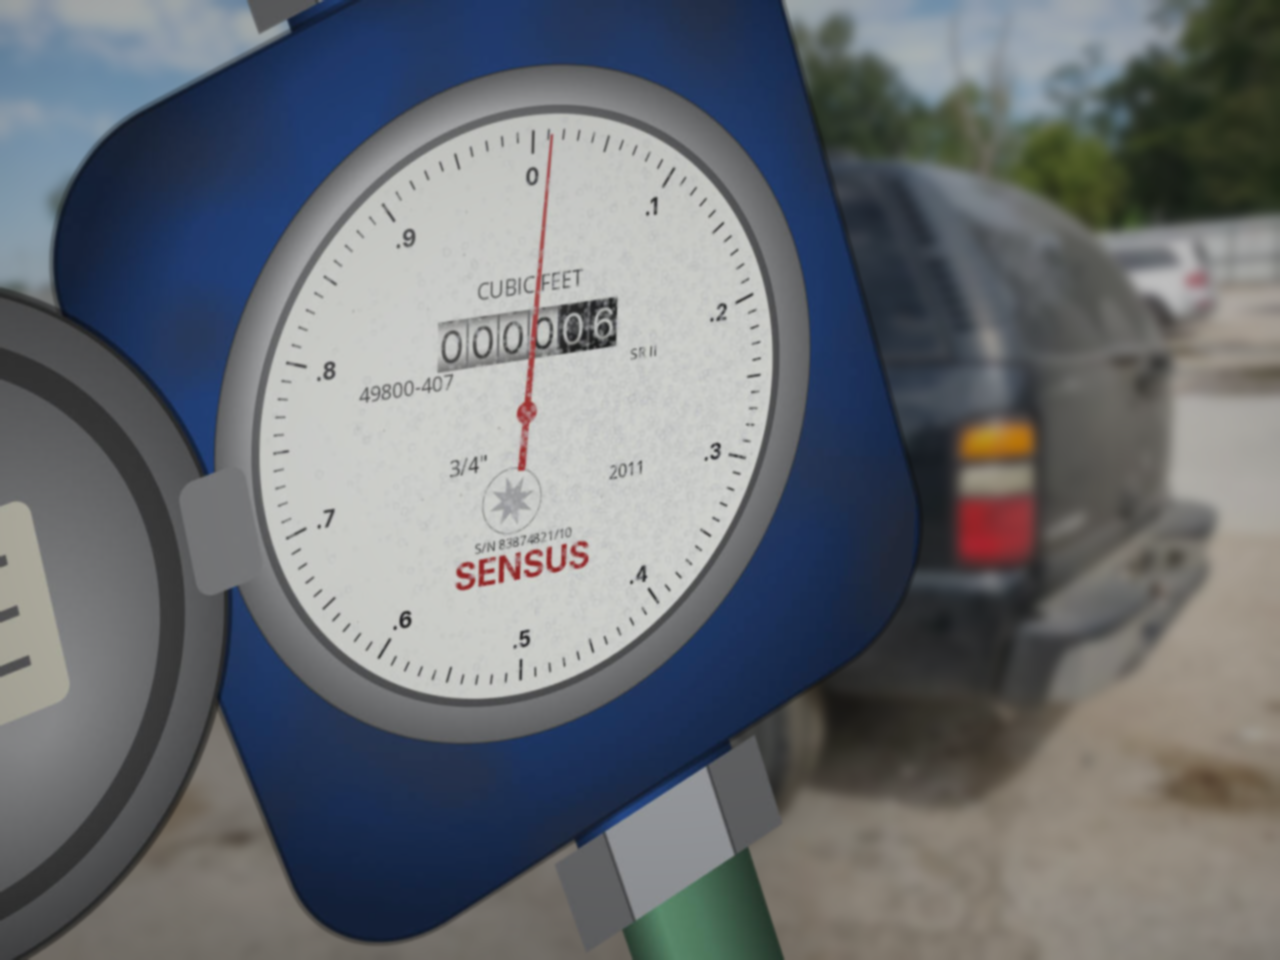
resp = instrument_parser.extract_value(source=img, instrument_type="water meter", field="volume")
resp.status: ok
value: 6.01 ft³
